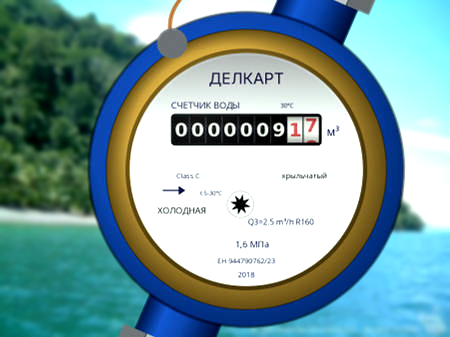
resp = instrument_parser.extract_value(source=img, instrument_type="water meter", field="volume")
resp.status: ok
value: 9.17 m³
